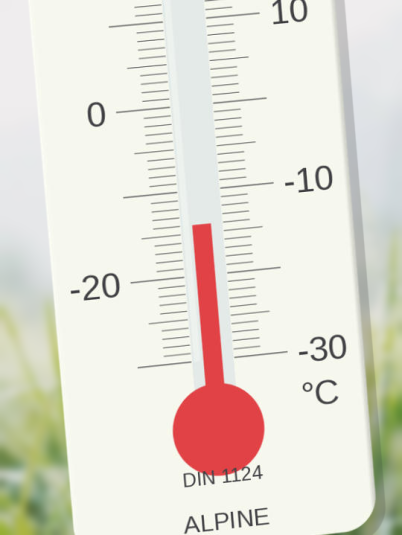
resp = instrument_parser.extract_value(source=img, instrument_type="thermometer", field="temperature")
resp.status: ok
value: -14 °C
